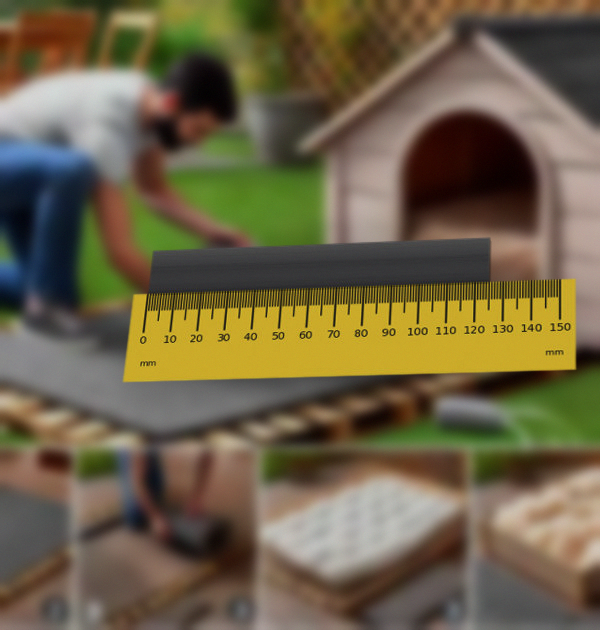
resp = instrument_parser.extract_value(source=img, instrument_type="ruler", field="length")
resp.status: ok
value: 125 mm
